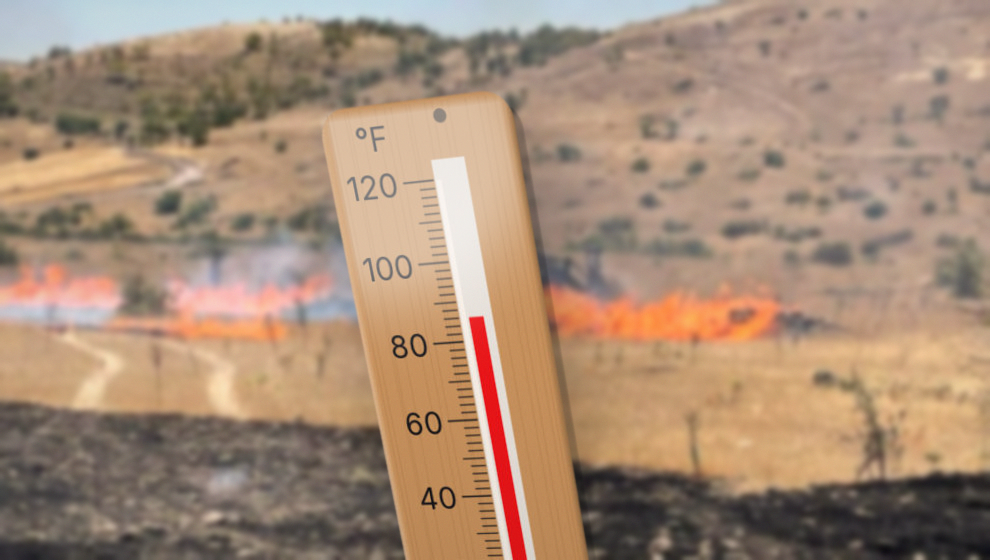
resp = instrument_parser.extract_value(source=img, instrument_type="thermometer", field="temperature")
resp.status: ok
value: 86 °F
